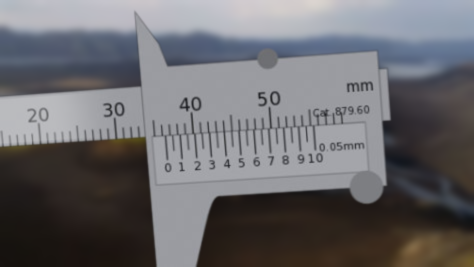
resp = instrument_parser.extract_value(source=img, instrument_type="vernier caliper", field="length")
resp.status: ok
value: 36.4 mm
